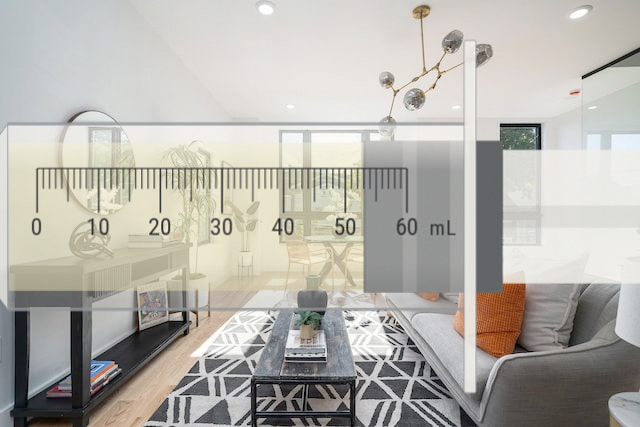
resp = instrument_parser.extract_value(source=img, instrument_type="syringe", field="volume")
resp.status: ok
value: 53 mL
